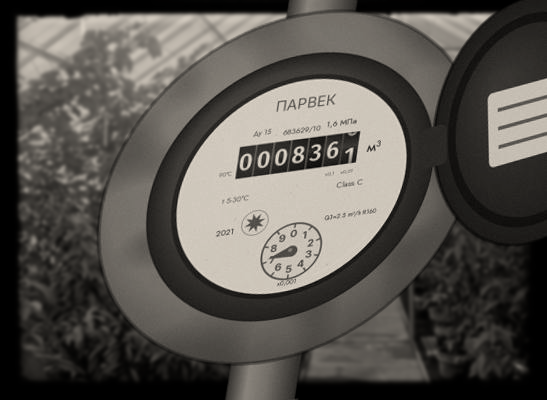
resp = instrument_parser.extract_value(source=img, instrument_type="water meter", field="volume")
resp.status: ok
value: 83.607 m³
